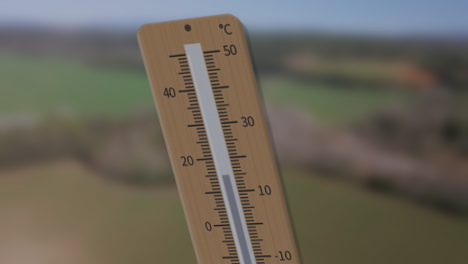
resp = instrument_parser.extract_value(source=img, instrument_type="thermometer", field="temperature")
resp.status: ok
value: 15 °C
